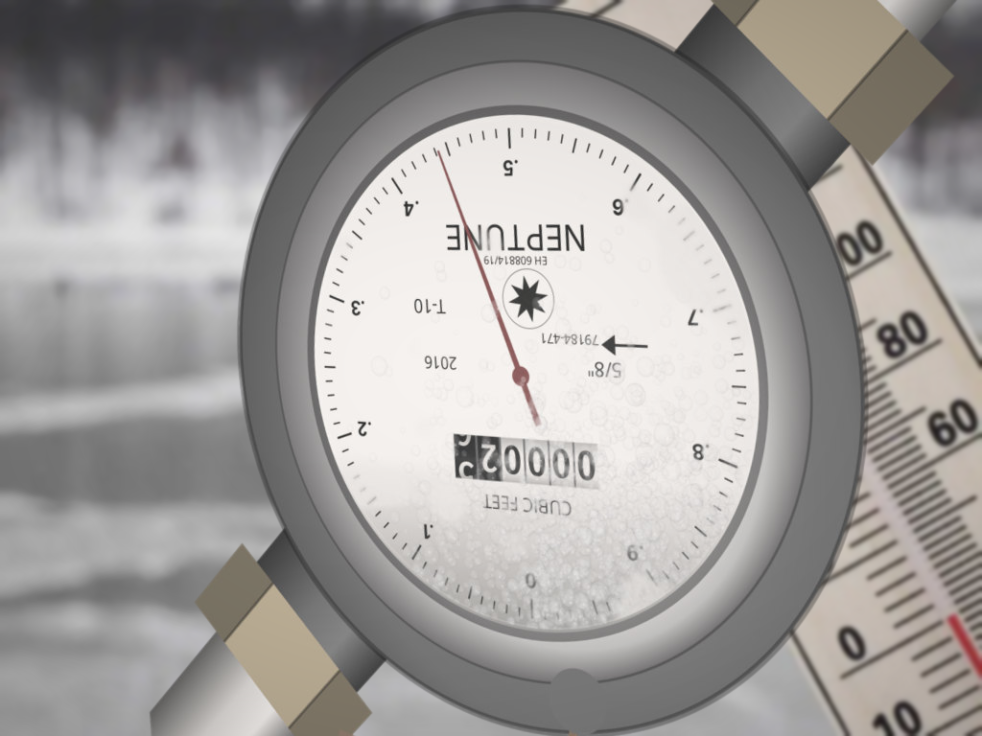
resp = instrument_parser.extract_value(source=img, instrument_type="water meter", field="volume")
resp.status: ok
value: 25.44 ft³
